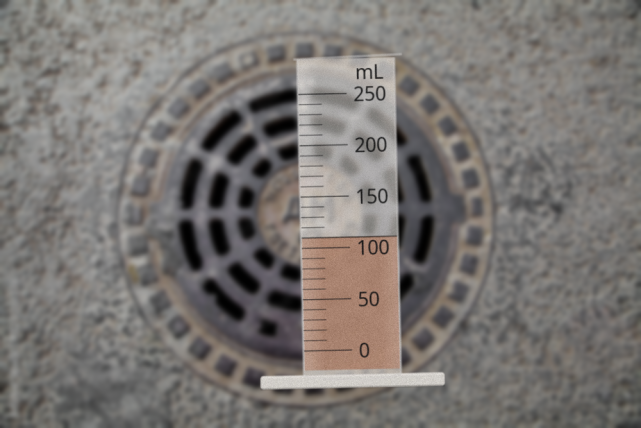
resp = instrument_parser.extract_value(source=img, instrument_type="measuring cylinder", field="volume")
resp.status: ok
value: 110 mL
